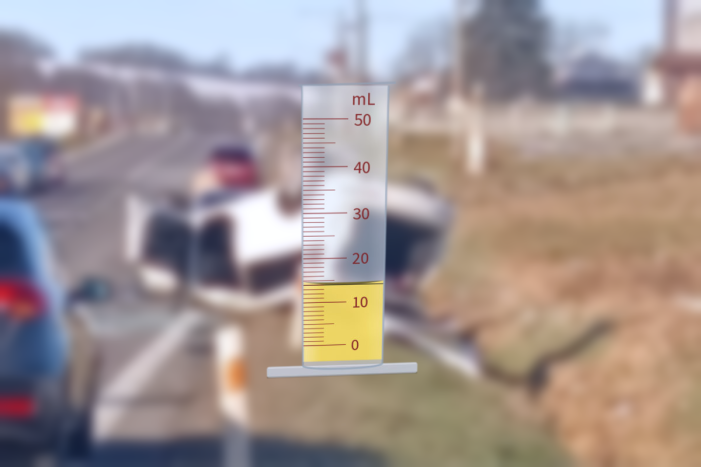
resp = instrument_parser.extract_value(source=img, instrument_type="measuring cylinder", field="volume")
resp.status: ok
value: 14 mL
